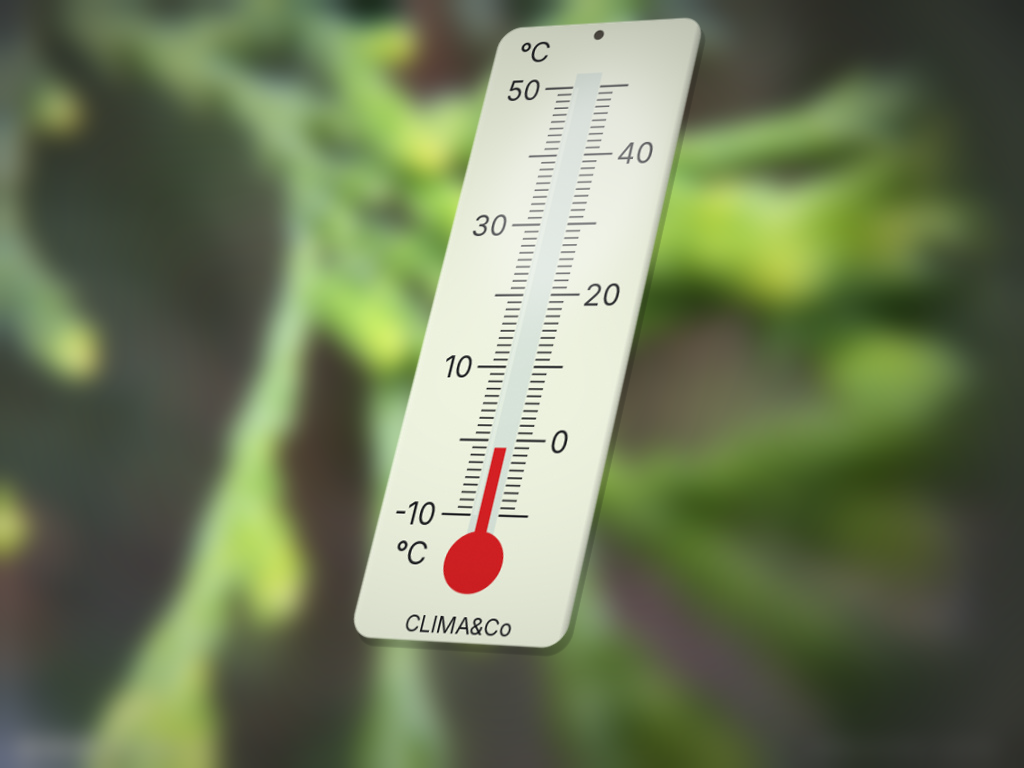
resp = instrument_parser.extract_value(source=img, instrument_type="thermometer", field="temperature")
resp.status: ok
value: -1 °C
